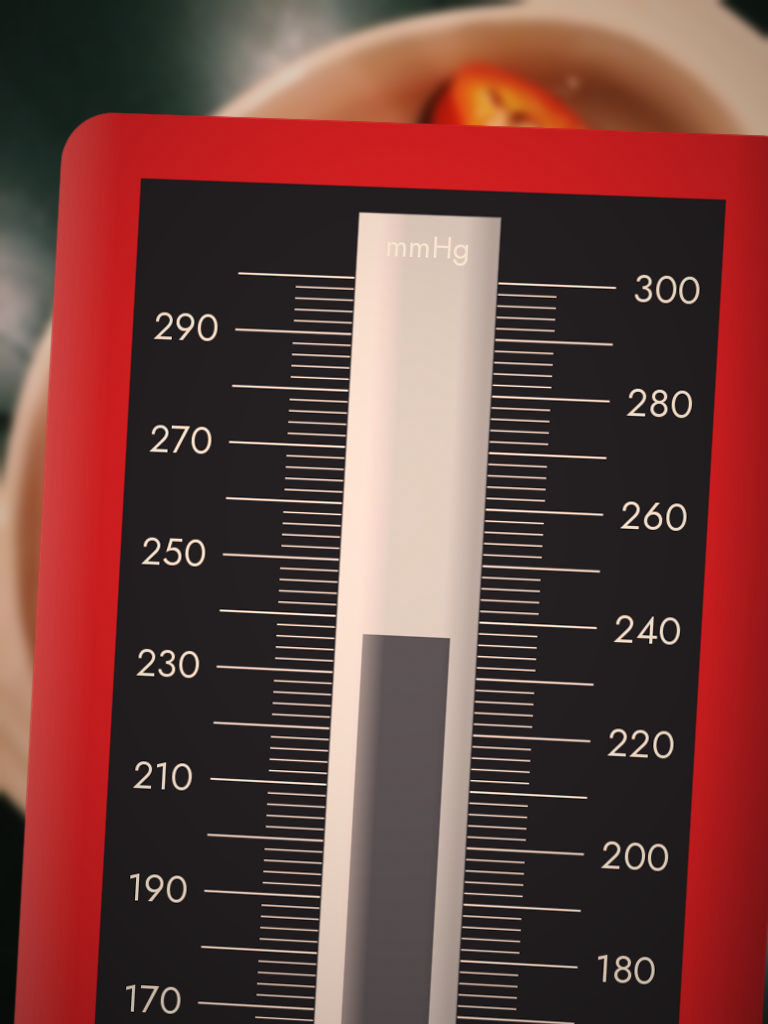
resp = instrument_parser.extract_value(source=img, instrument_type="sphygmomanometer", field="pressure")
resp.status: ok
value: 237 mmHg
